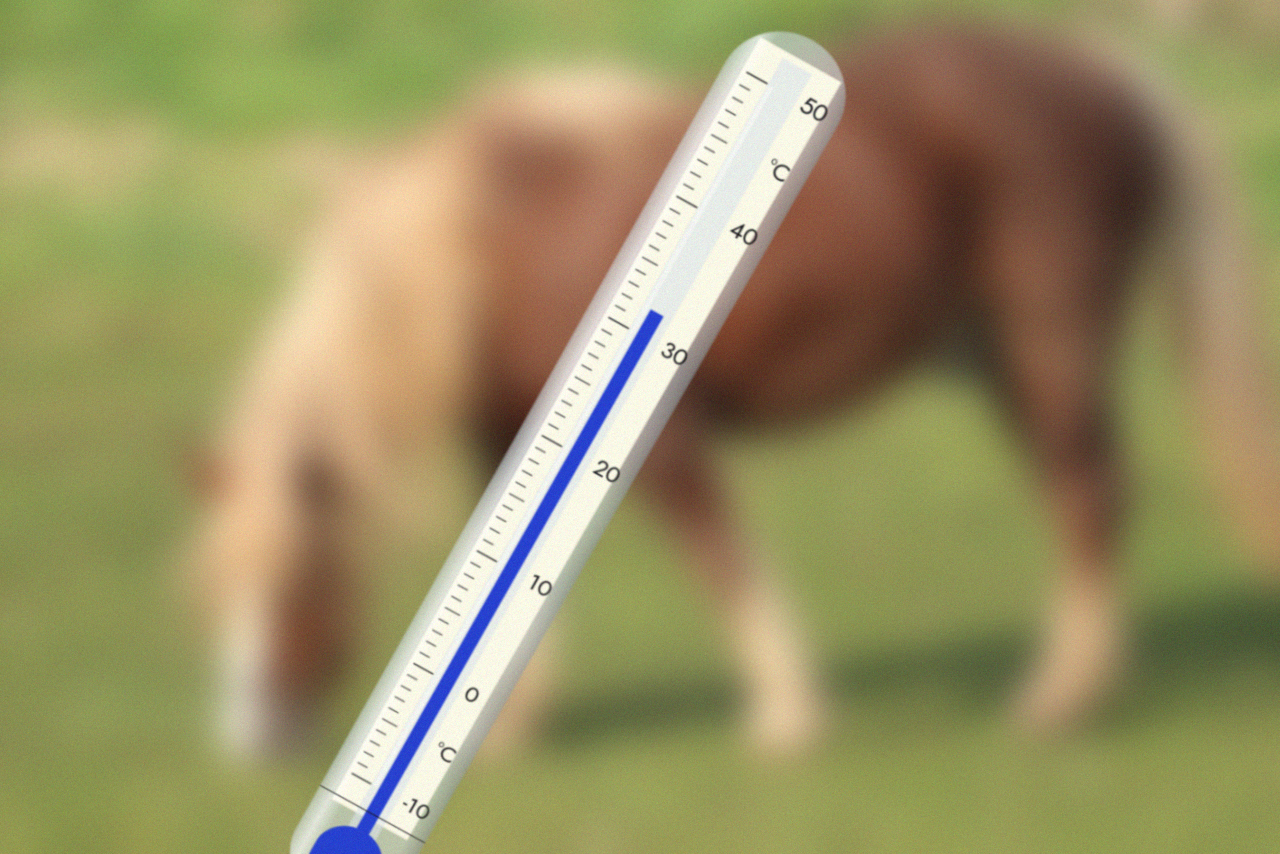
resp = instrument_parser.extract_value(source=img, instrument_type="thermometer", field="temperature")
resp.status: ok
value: 32 °C
